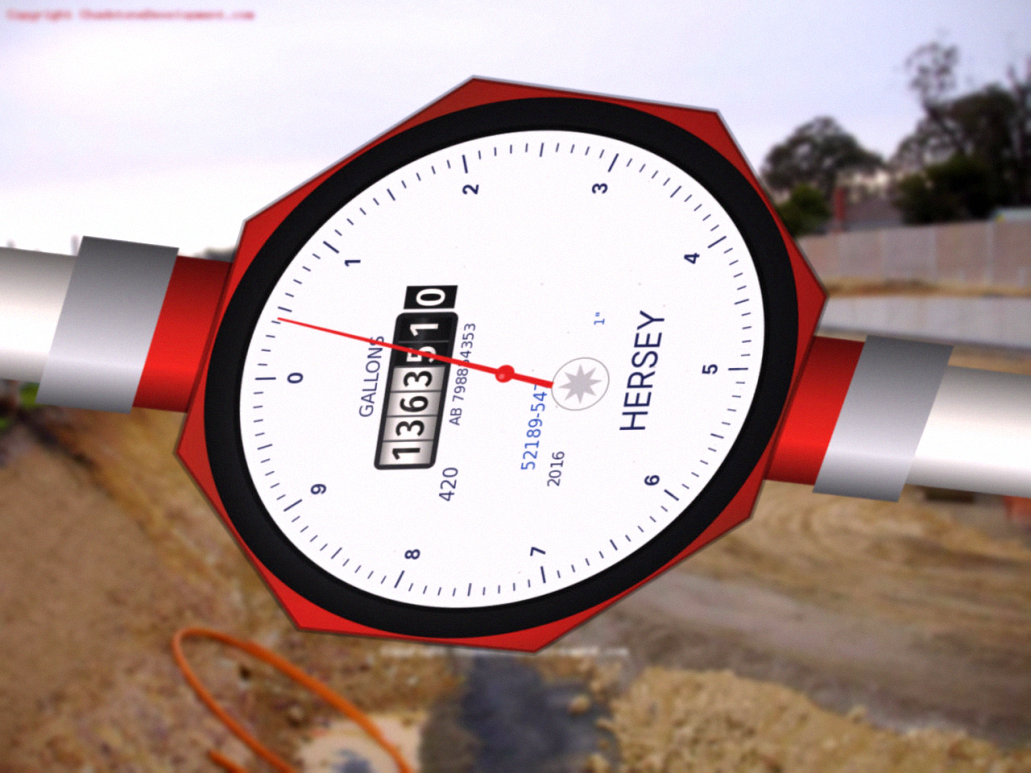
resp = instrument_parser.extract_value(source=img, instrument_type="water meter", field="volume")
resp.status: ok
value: 1363510.4 gal
